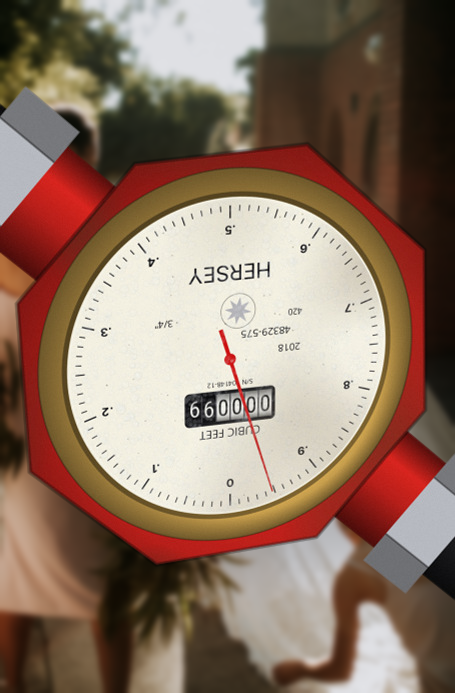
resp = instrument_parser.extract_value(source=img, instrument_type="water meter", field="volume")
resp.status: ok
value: 98.95 ft³
